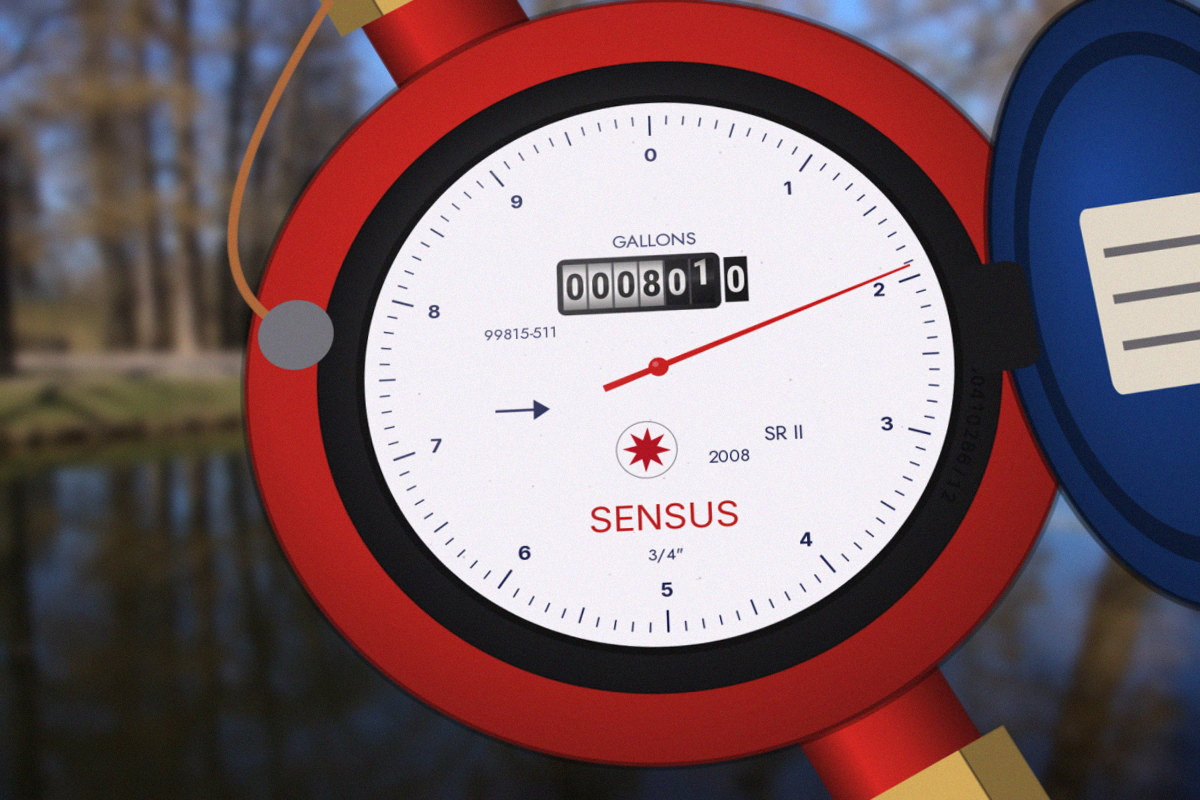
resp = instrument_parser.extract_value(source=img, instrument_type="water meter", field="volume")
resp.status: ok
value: 8011.9 gal
